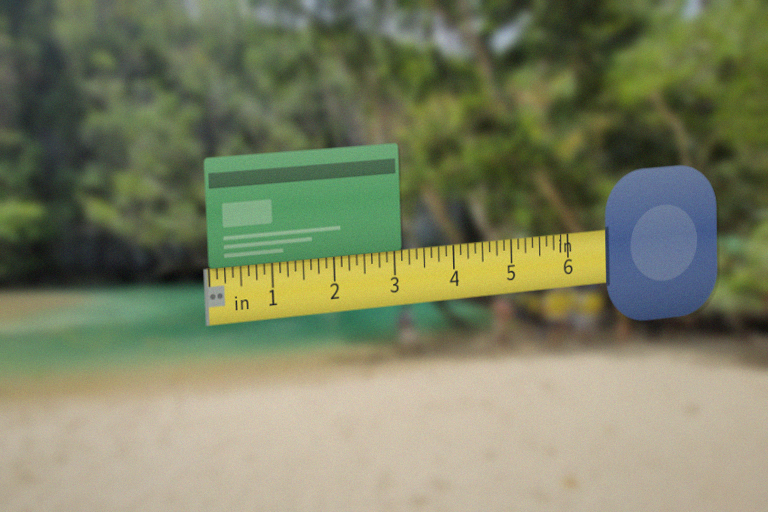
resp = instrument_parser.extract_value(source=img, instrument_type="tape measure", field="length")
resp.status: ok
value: 3.125 in
